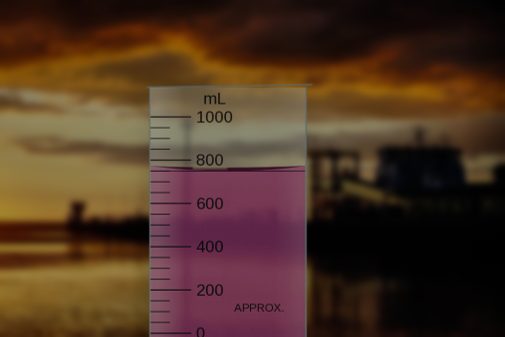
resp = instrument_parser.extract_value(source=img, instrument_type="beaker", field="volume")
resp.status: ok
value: 750 mL
